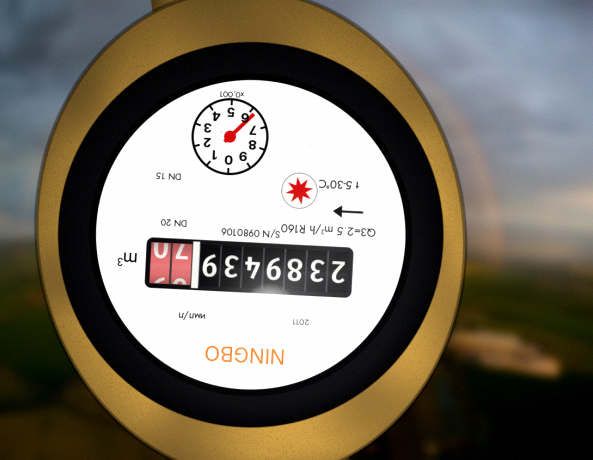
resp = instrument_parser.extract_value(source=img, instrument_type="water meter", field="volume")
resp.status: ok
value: 2389439.696 m³
